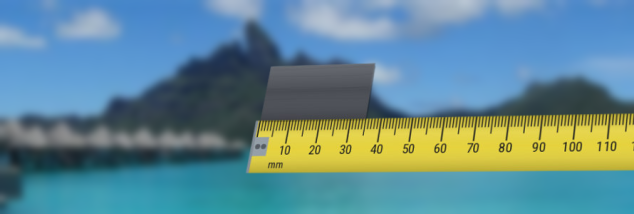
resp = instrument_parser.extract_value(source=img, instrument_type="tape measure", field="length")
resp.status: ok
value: 35 mm
